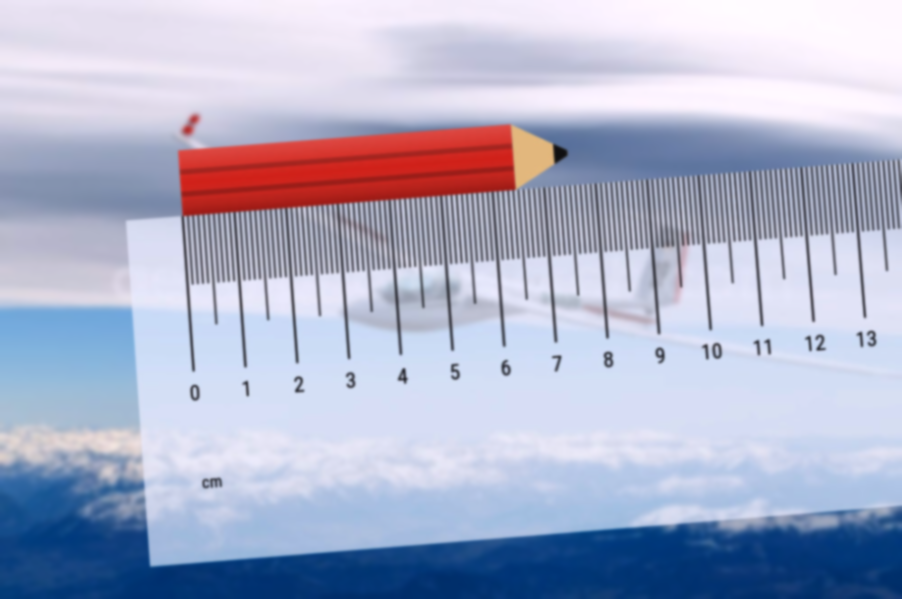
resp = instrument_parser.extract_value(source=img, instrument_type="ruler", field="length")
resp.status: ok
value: 7.5 cm
